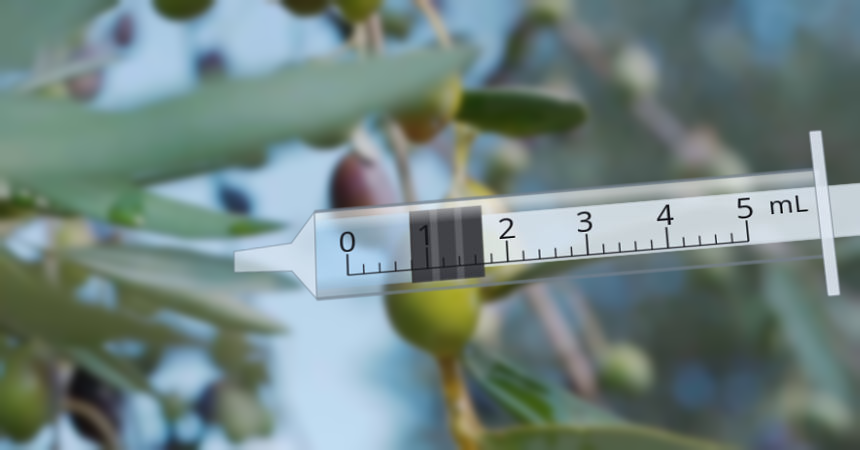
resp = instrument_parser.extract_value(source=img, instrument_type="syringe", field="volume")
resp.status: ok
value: 0.8 mL
